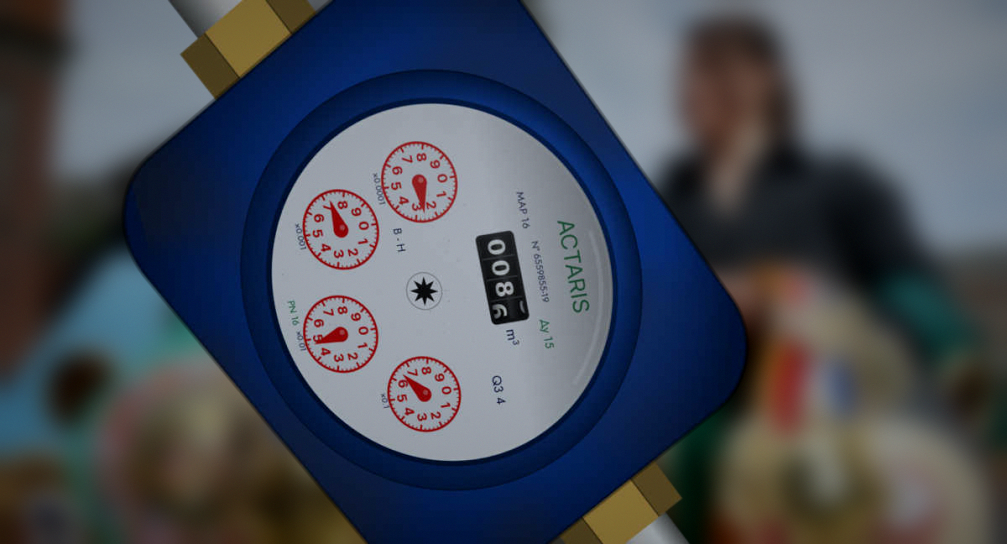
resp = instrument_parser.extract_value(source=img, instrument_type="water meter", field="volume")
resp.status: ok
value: 85.6472 m³
